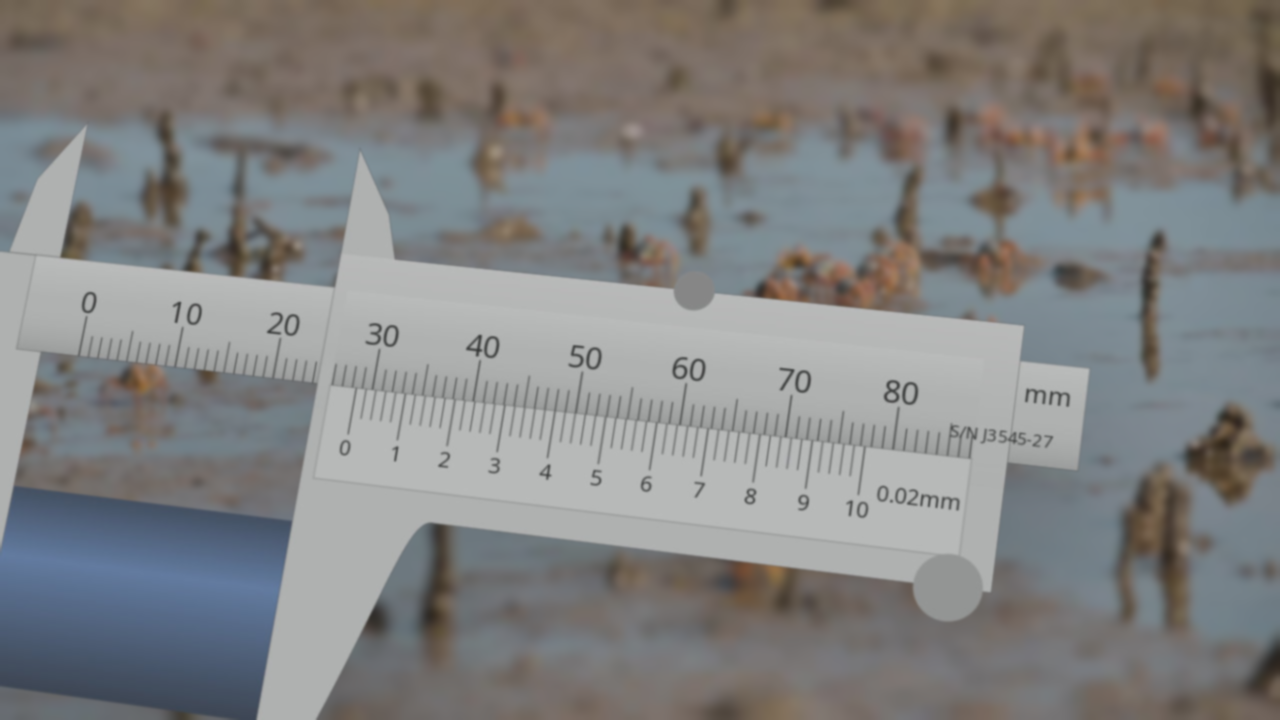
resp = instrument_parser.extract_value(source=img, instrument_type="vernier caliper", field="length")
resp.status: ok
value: 28.4 mm
